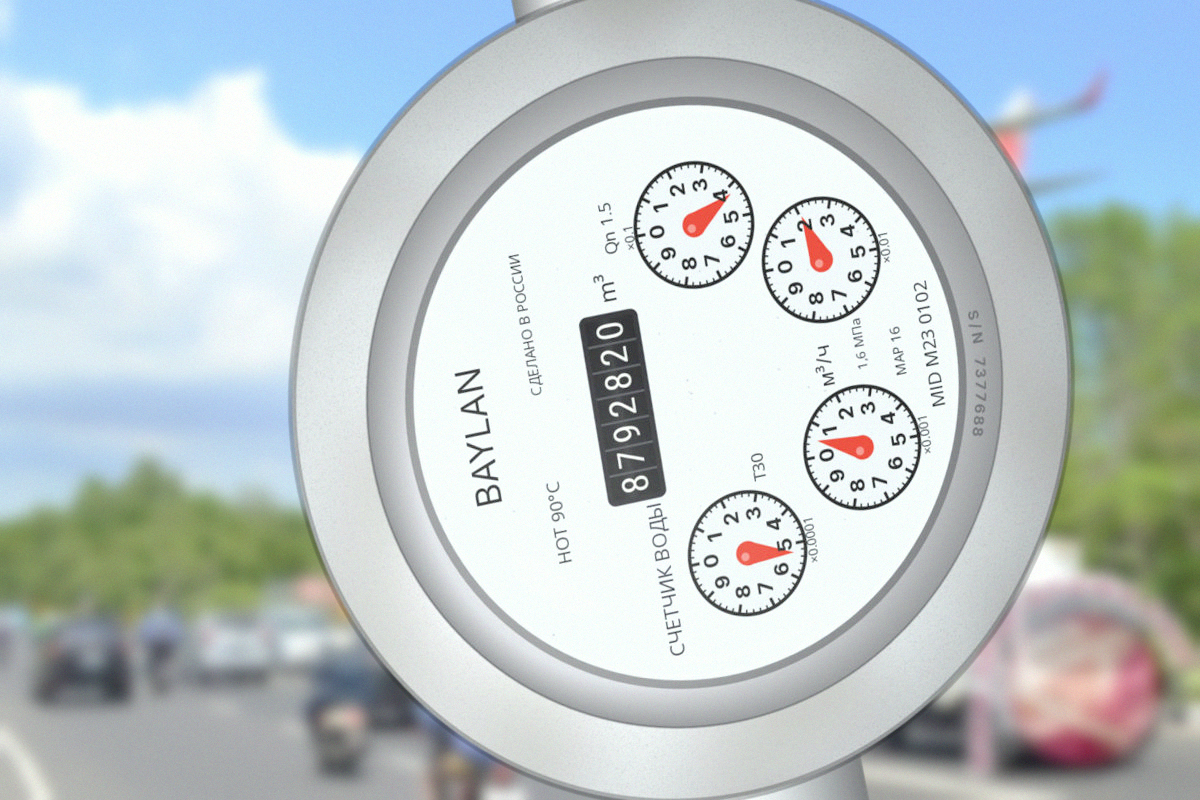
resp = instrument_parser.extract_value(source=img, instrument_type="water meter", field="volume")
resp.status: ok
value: 8792820.4205 m³
